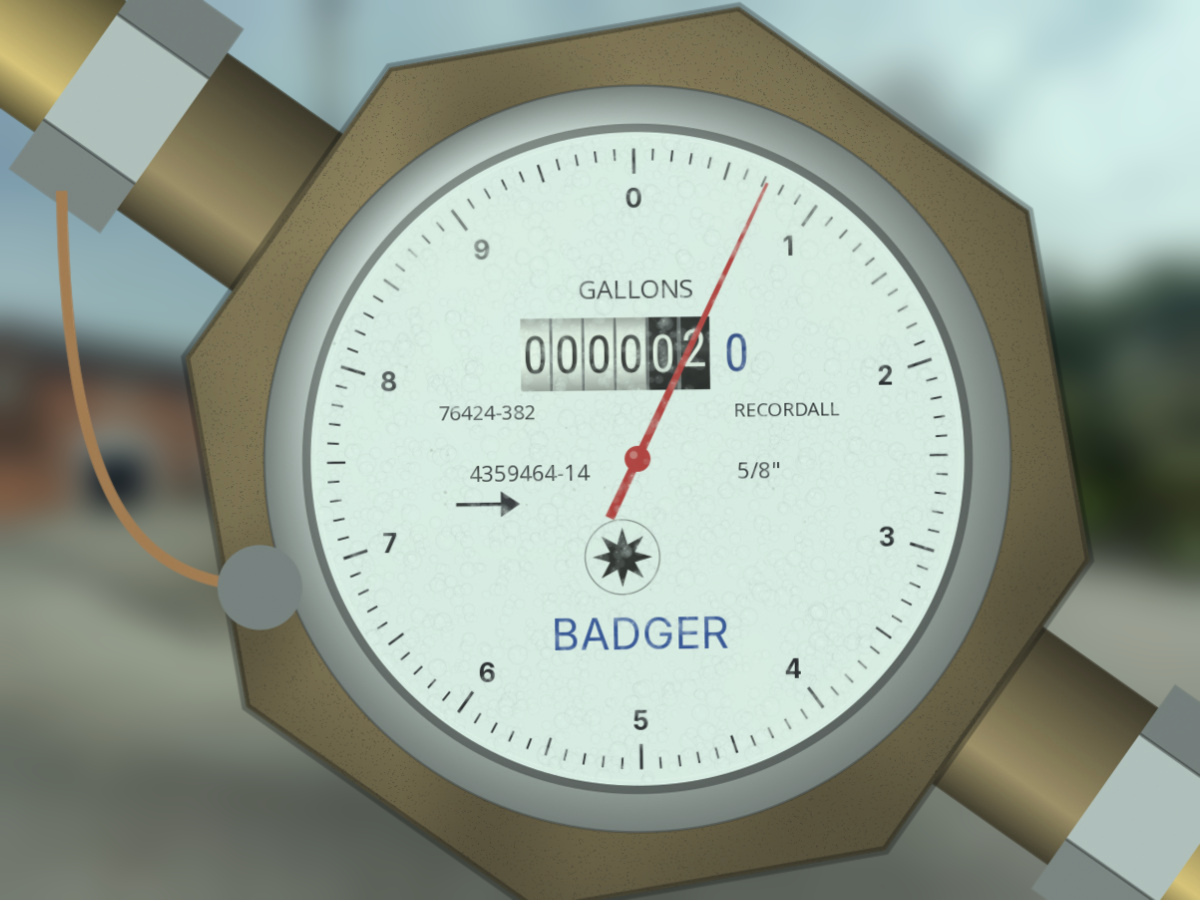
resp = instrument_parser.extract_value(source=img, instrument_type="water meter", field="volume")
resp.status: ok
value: 20.7 gal
